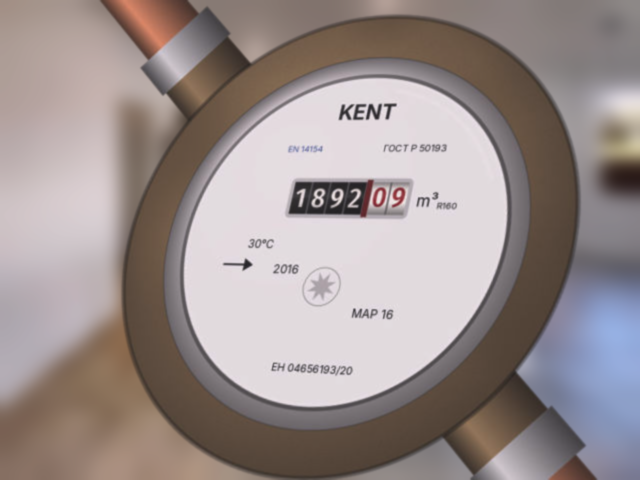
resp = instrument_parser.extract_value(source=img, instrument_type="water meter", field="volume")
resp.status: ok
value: 1892.09 m³
